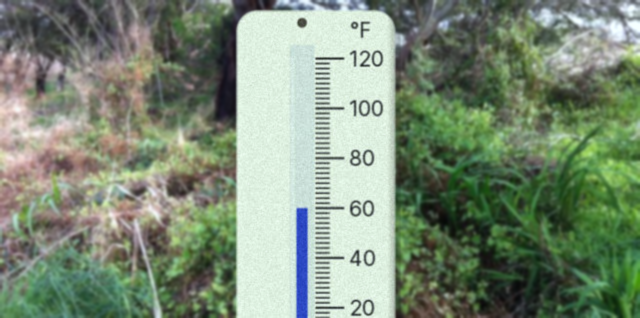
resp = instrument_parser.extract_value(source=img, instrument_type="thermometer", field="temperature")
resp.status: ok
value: 60 °F
